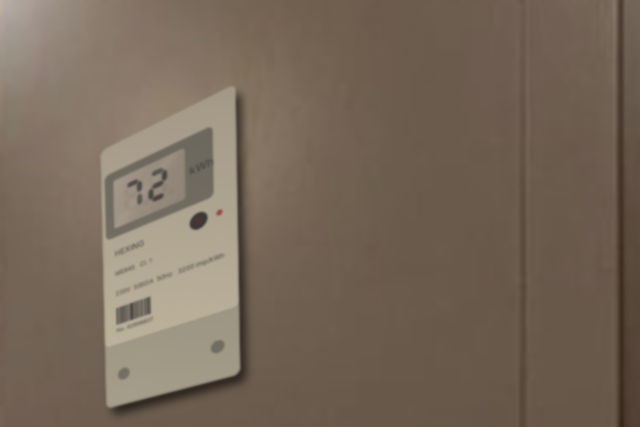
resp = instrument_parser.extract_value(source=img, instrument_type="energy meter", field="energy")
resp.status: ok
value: 72 kWh
